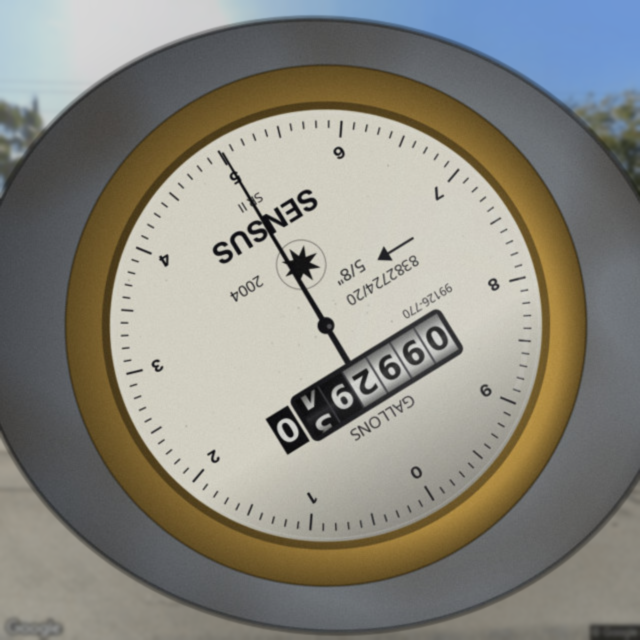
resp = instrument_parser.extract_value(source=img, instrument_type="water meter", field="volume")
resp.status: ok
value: 992935.0 gal
